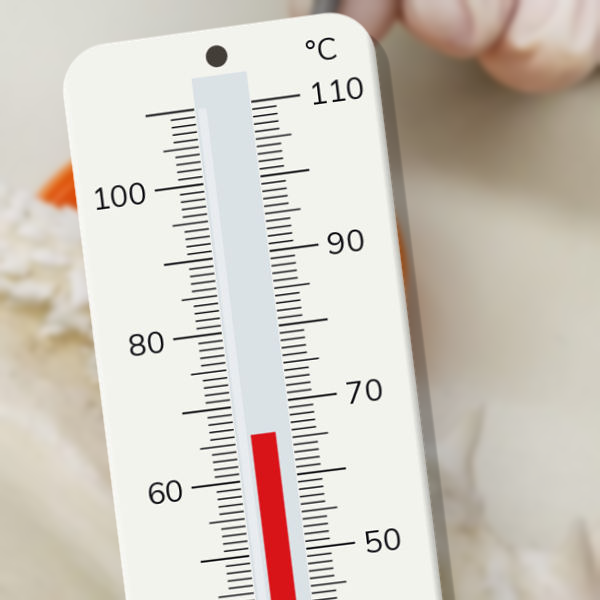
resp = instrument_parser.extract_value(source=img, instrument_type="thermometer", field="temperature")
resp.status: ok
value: 66 °C
